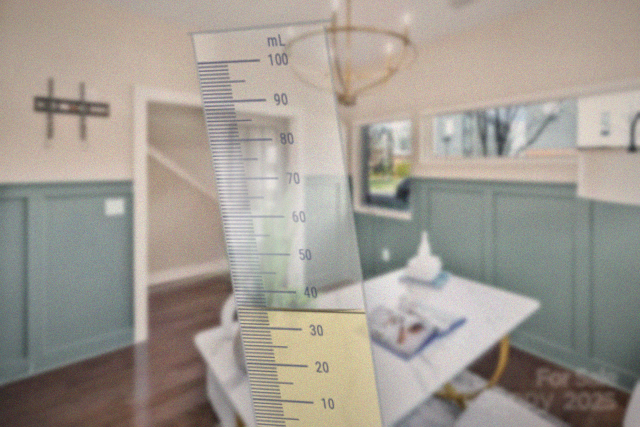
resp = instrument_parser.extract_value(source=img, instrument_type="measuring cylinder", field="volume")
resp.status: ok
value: 35 mL
